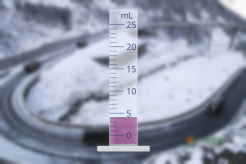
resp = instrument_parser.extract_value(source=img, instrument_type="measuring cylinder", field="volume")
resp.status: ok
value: 4 mL
